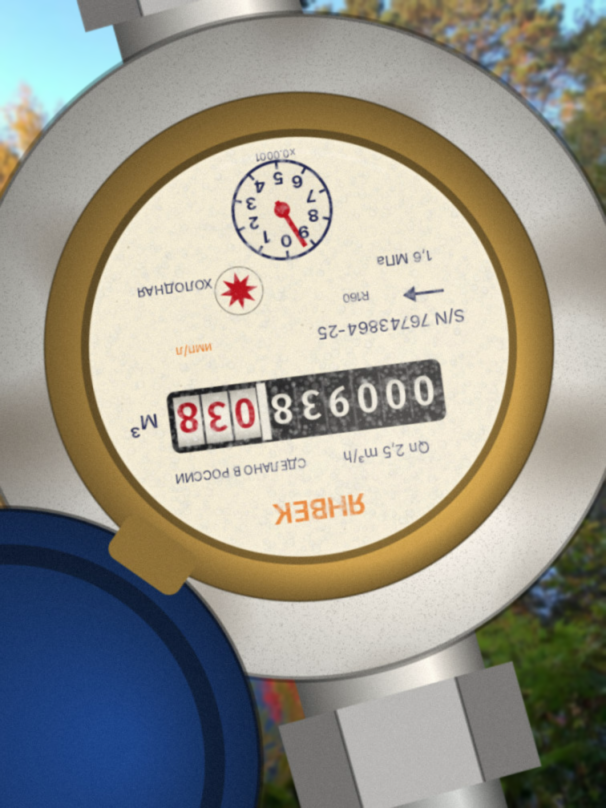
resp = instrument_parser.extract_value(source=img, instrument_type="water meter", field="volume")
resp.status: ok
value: 938.0379 m³
